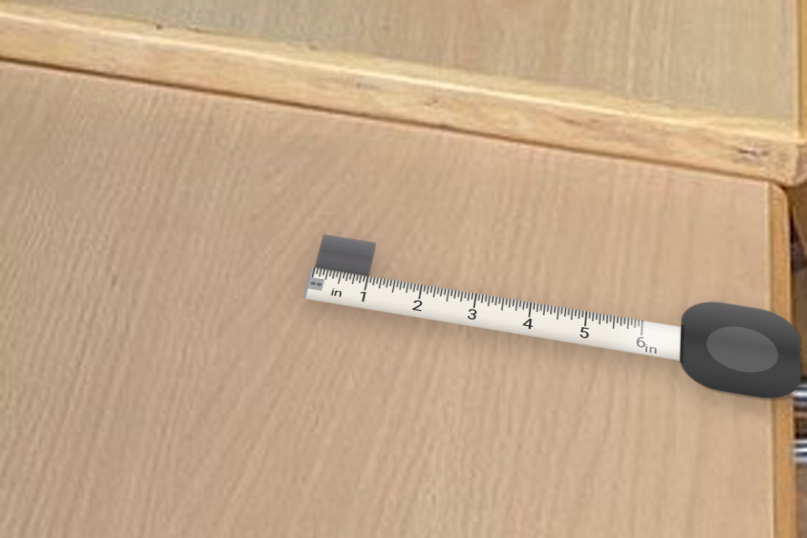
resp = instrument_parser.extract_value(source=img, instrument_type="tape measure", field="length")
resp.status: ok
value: 1 in
